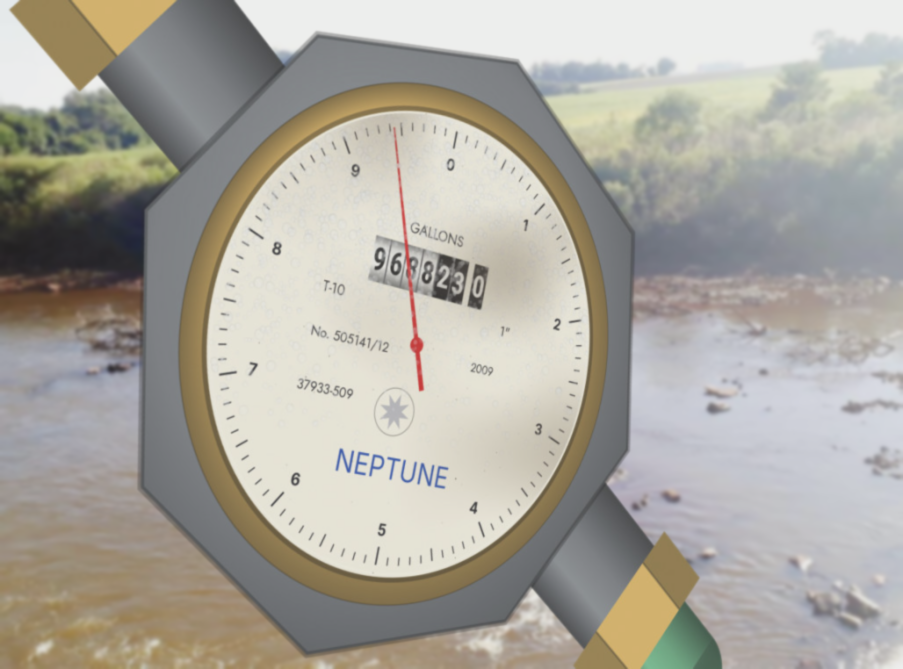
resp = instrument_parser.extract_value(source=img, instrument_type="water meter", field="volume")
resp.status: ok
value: 9688229.4 gal
